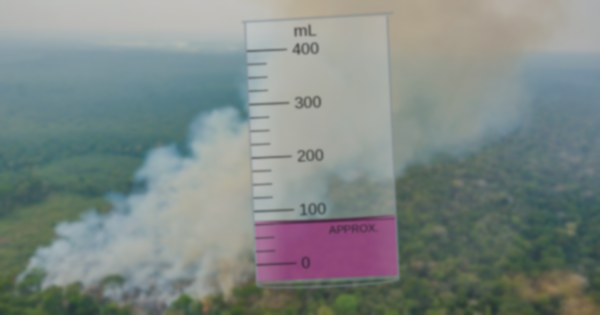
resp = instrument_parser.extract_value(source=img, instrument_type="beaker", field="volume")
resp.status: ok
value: 75 mL
